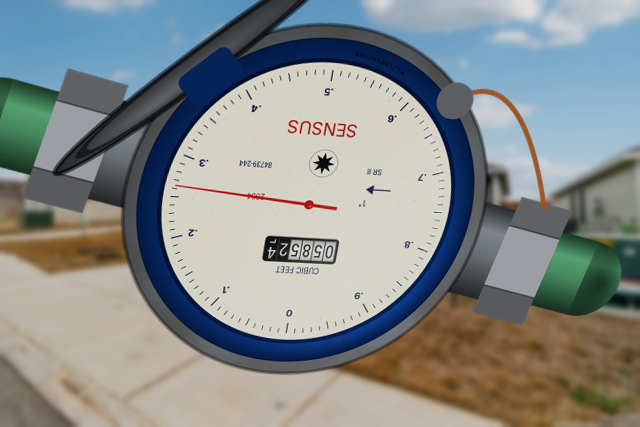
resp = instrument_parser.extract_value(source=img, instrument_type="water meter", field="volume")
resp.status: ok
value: 58524.26 ft³
